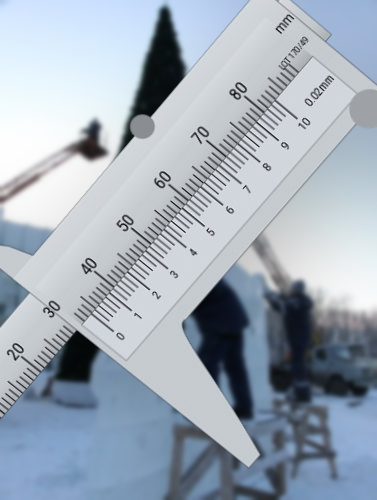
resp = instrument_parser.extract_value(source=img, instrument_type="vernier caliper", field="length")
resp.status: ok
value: 33.8 mm
